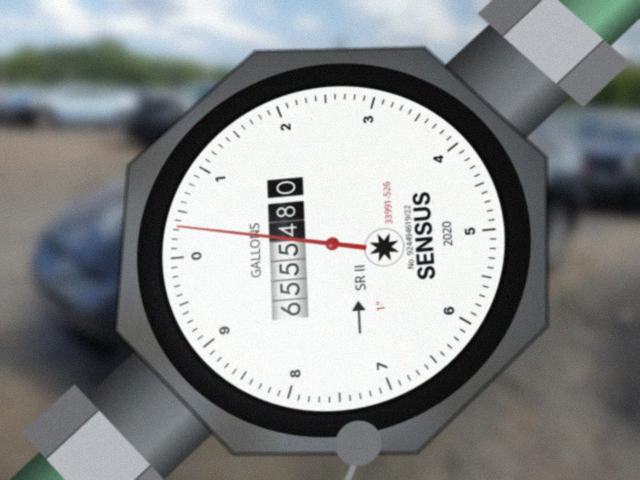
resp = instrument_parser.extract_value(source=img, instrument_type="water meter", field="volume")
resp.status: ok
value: 6555480.3 gal
